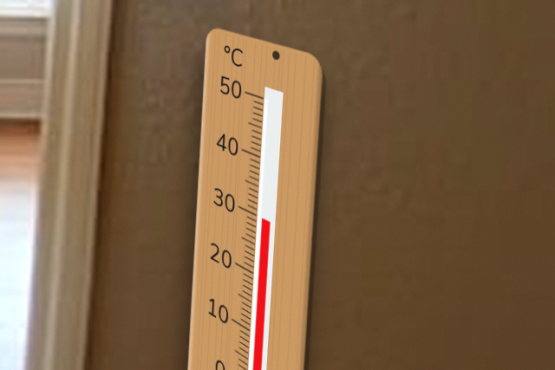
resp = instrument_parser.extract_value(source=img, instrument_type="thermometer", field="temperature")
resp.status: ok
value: 30 °C
